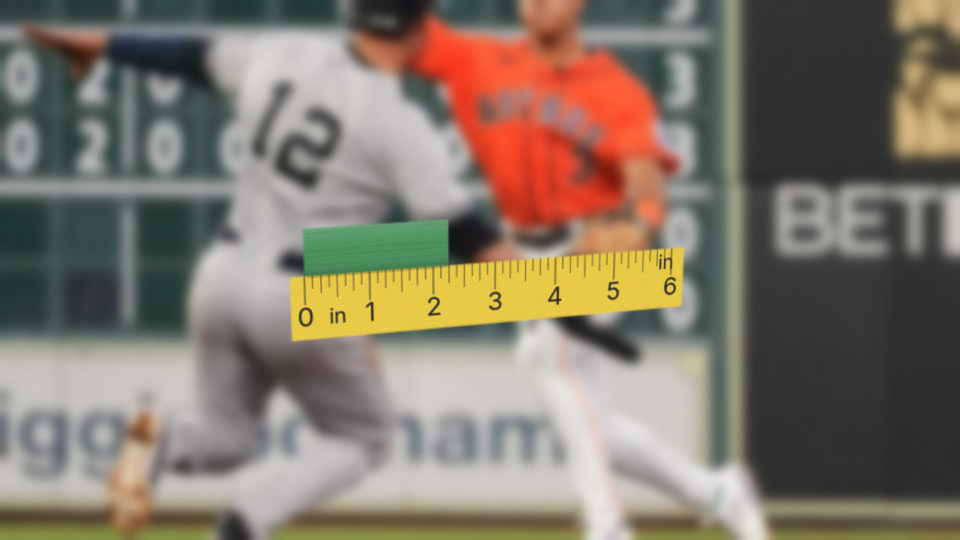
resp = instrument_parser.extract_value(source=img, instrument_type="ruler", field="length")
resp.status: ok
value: 2.25 in
